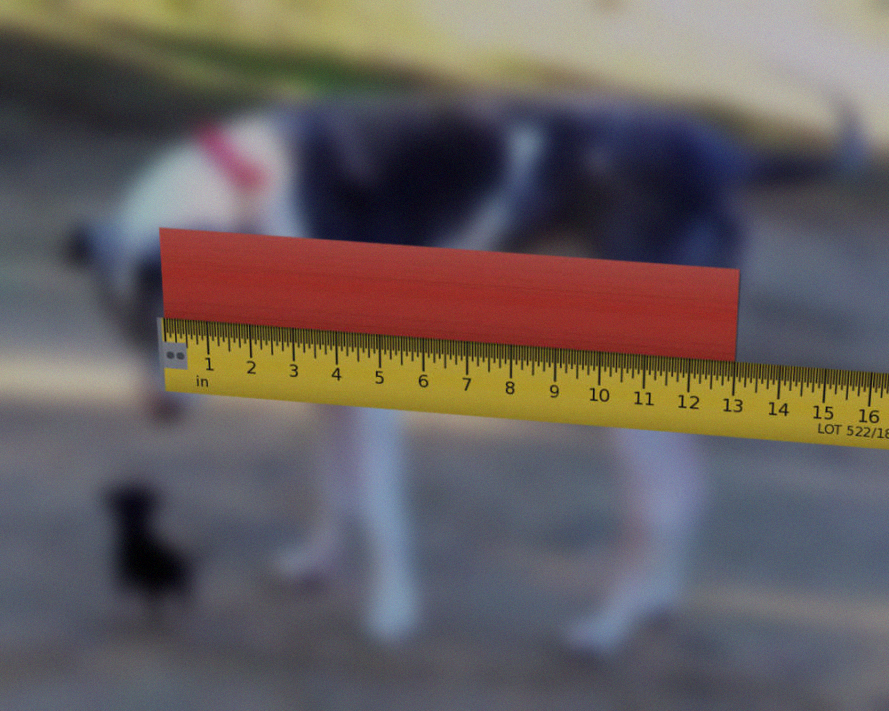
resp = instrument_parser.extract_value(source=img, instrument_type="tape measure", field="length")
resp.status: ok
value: 13 in
